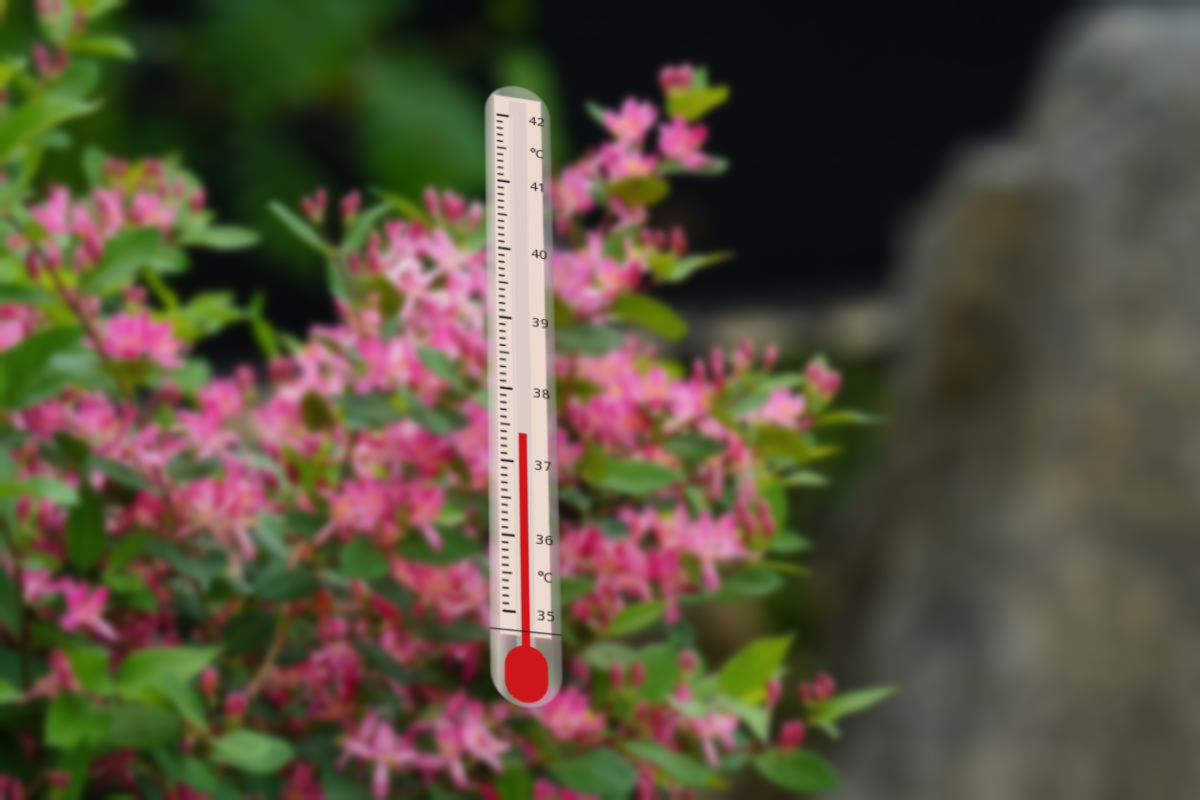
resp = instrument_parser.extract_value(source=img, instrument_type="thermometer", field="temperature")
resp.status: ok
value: 37.4 °C
